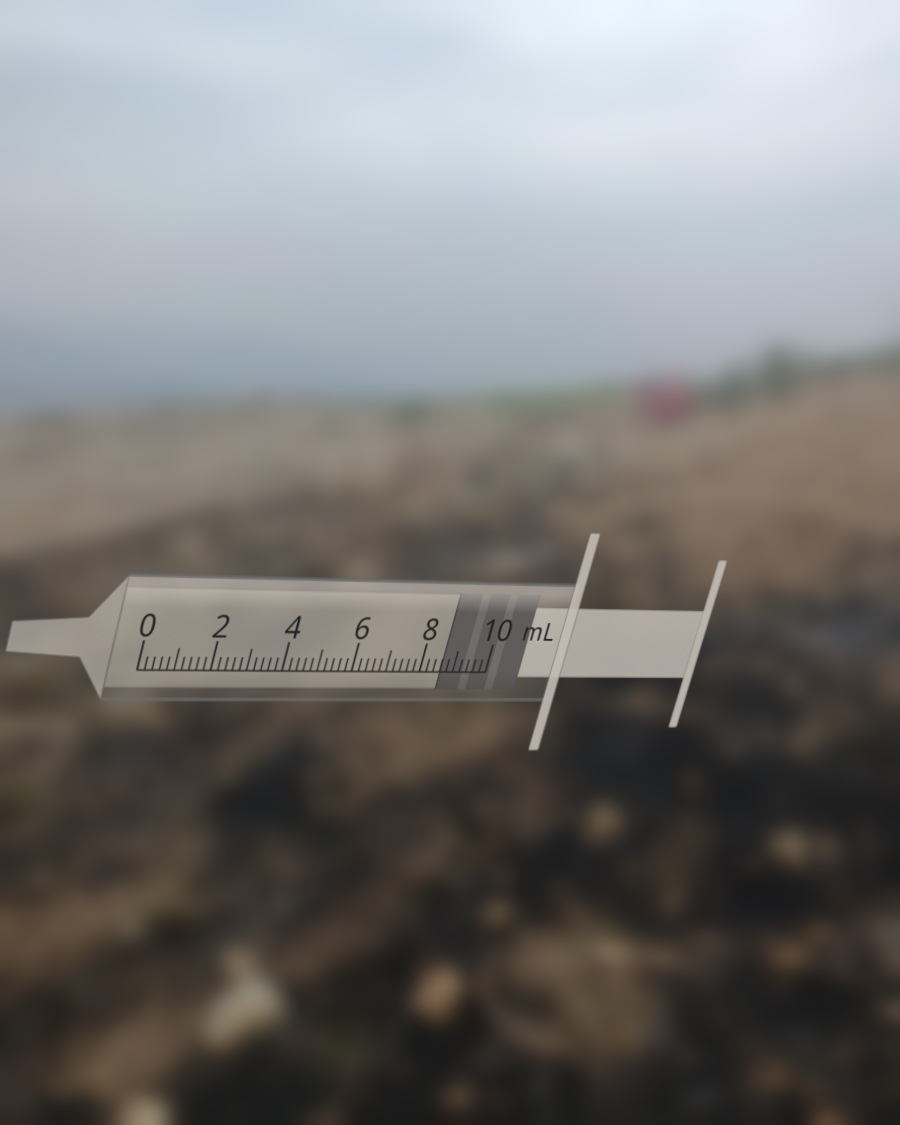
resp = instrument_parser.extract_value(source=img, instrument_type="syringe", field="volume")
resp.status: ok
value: 8.6 mL
